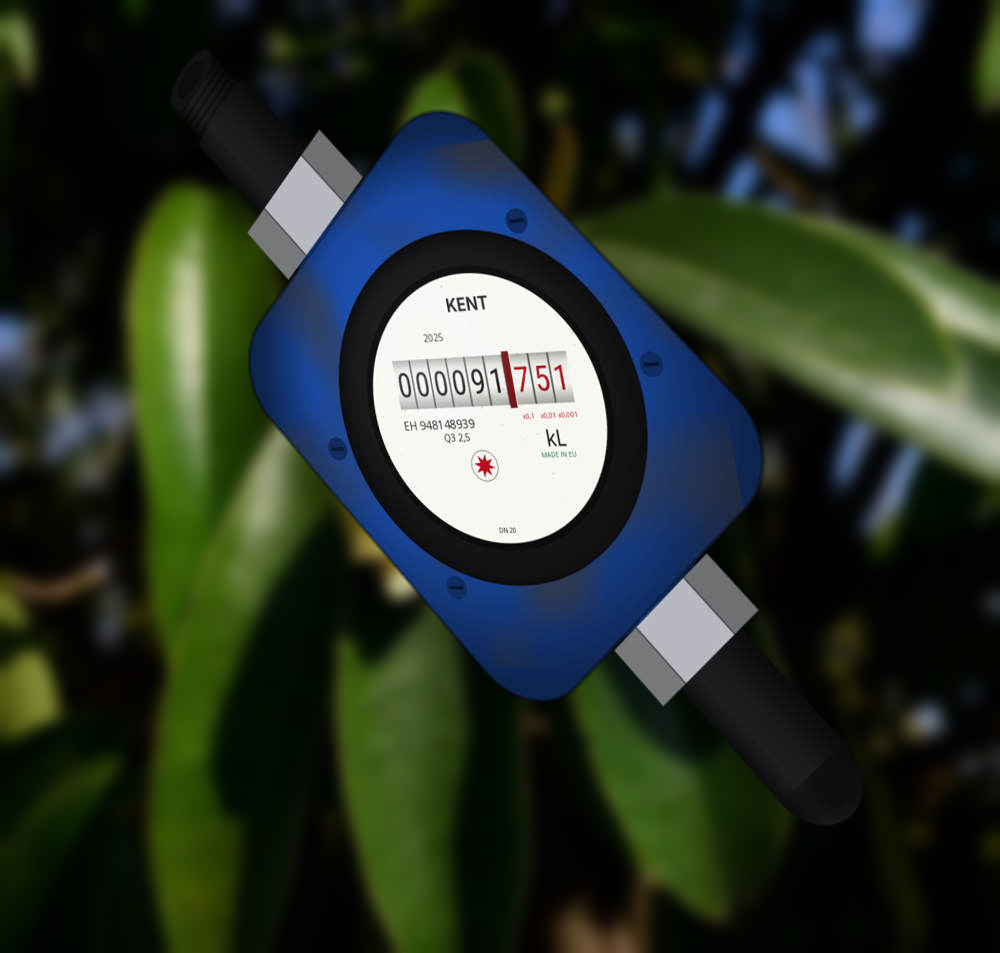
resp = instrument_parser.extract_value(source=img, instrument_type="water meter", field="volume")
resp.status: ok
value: 91.751 kL
